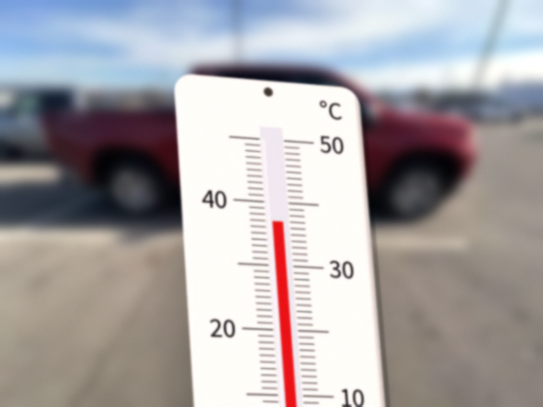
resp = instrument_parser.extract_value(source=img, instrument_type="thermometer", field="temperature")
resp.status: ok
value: 37 °C
